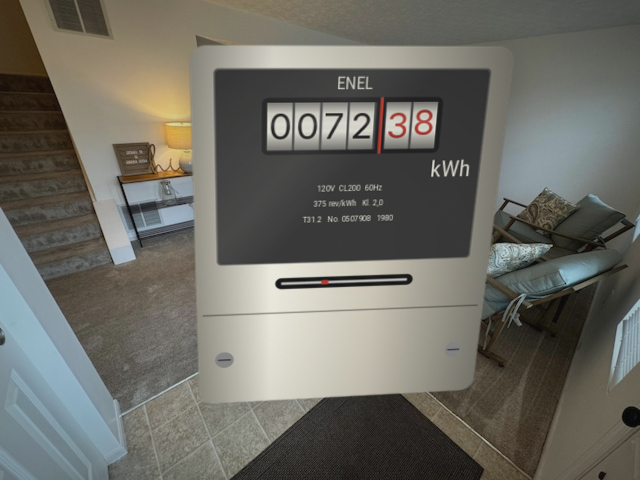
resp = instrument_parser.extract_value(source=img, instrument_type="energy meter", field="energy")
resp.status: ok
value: 72.38 kWh
